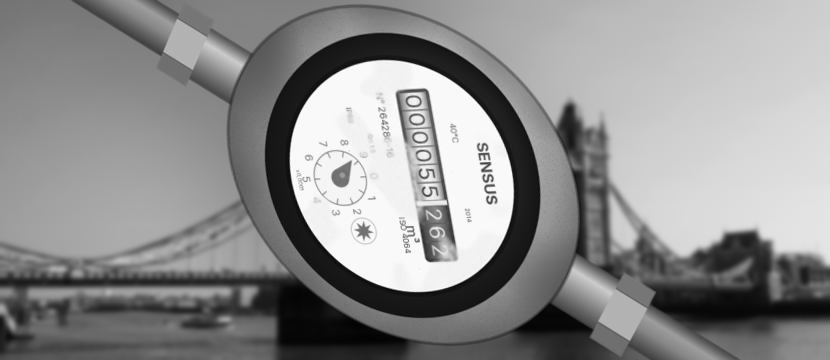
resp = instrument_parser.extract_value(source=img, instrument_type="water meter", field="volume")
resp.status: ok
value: 55.2628 m³
